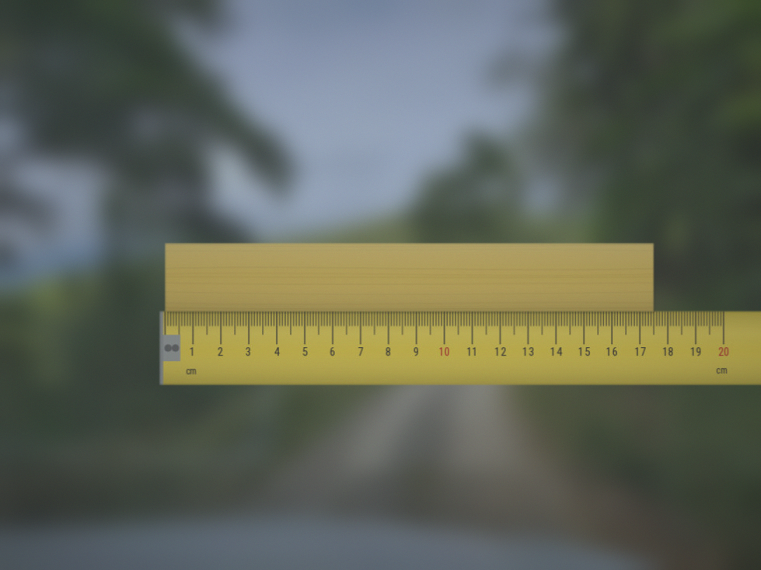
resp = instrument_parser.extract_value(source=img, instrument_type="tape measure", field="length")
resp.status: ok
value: 17.5 cm
